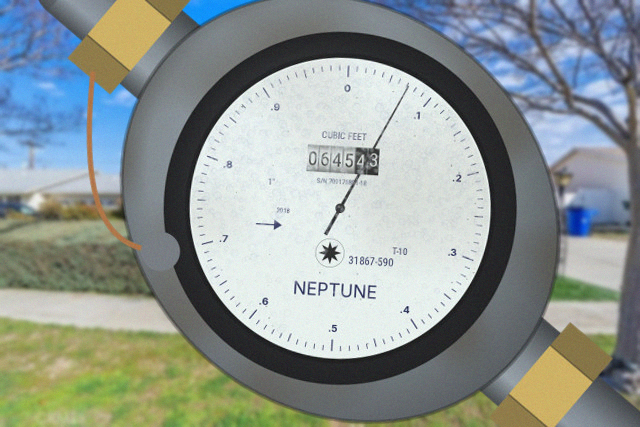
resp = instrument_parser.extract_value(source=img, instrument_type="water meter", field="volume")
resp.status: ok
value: 64543.07 ft³
